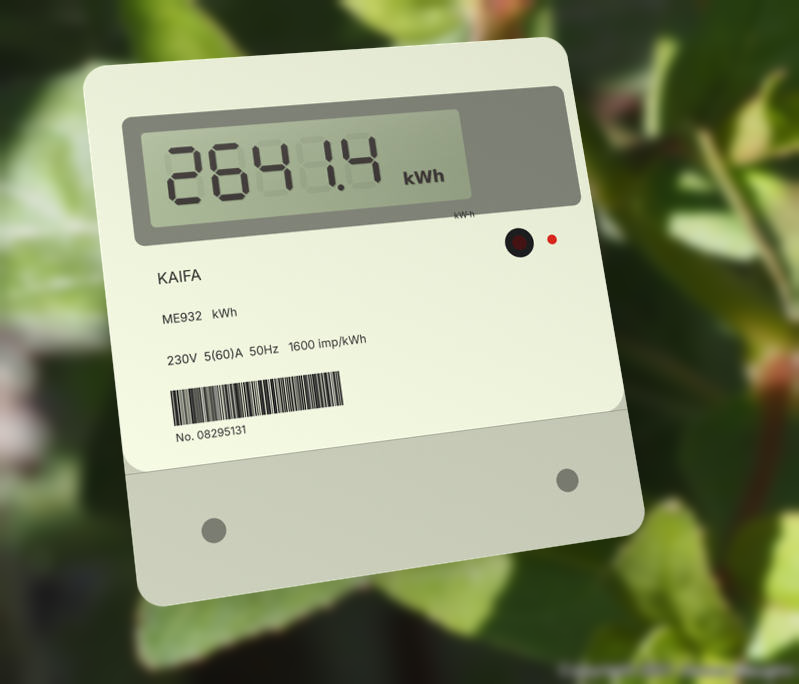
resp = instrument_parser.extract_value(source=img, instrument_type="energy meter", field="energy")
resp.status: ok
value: 2641.4 kWh
